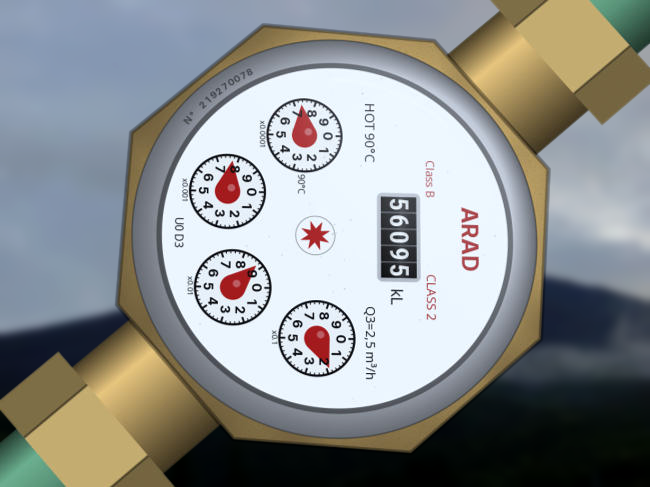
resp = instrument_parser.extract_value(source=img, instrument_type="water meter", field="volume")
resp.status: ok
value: 56095.1877 kL
